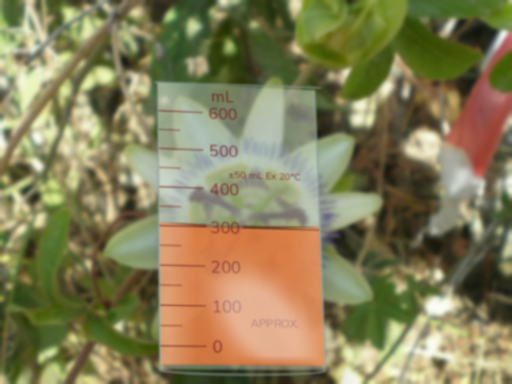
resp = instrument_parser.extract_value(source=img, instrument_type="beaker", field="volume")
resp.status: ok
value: 300 mL
